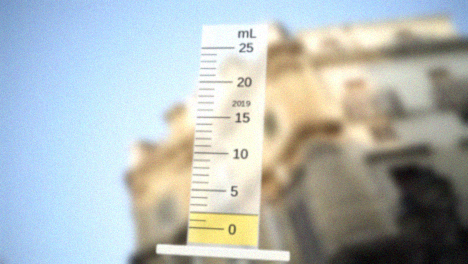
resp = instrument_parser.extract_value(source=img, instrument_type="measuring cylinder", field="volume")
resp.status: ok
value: 2 mL
